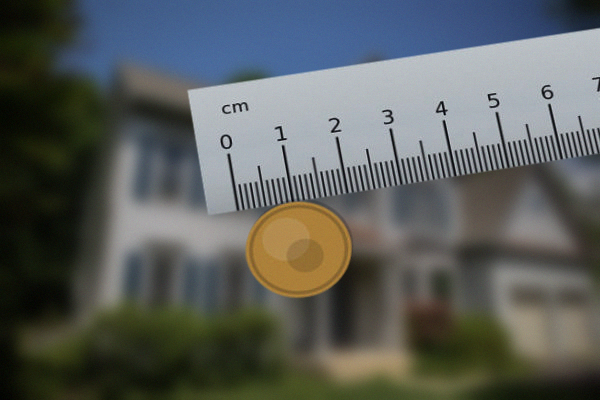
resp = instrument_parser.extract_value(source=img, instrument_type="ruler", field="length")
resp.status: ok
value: 1.9 cm
